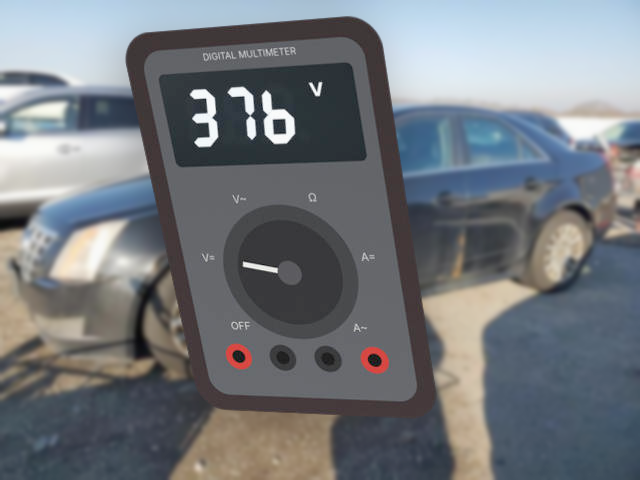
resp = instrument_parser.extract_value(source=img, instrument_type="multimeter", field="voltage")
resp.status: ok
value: 376 V
